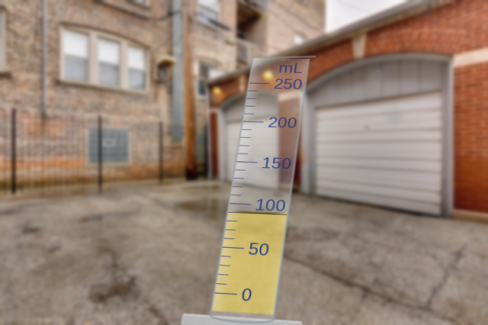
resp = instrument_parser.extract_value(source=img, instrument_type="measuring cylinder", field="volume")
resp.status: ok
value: 90 mL
